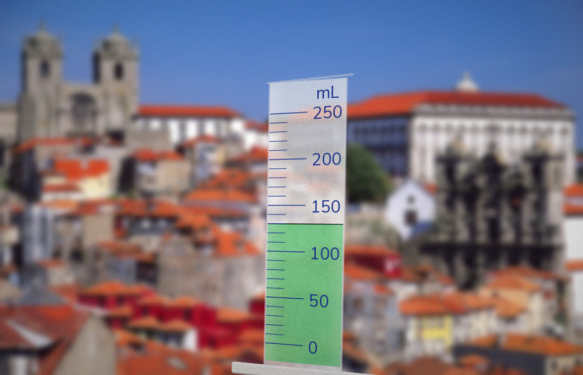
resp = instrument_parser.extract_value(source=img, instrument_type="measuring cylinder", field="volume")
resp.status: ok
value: 130 mL
